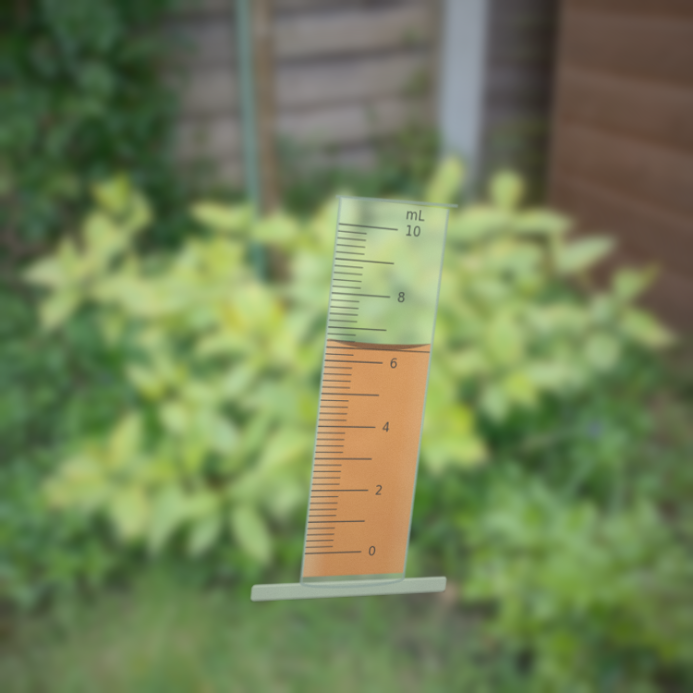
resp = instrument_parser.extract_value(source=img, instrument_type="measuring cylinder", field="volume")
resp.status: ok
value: 6.4 mL
